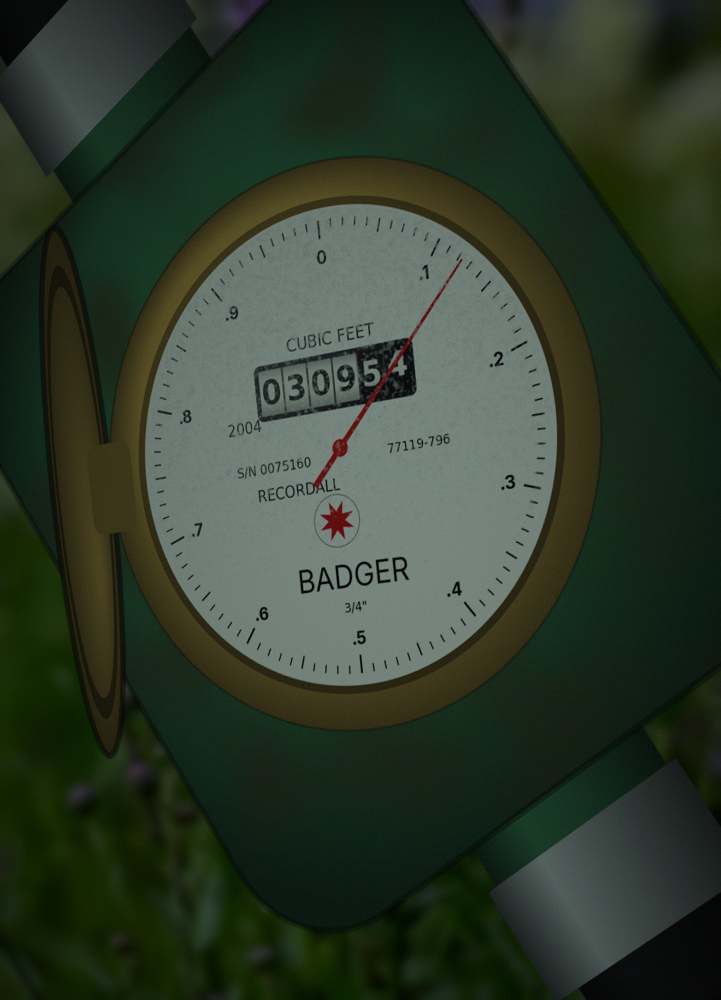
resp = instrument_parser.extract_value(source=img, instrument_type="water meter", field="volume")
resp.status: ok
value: 30954.12 ft³
